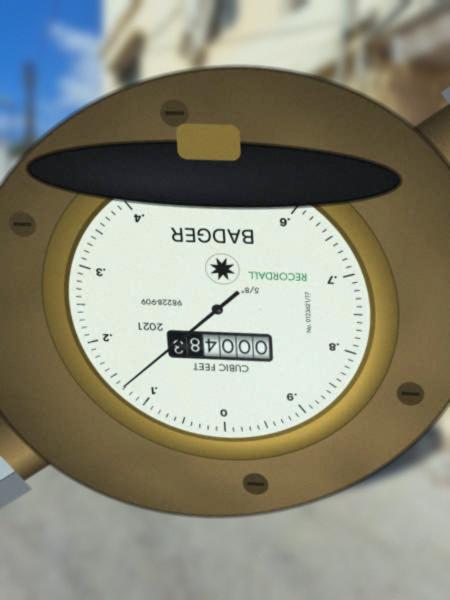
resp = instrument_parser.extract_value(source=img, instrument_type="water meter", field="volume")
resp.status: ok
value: 483.13 ft³
